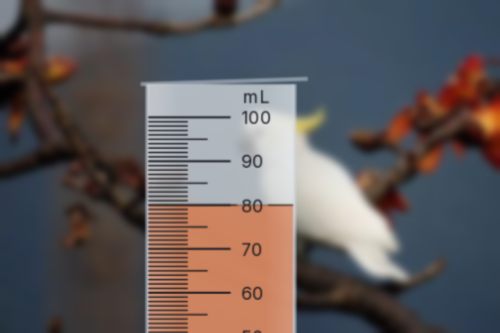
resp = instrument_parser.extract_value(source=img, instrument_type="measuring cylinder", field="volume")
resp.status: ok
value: 80 mL
